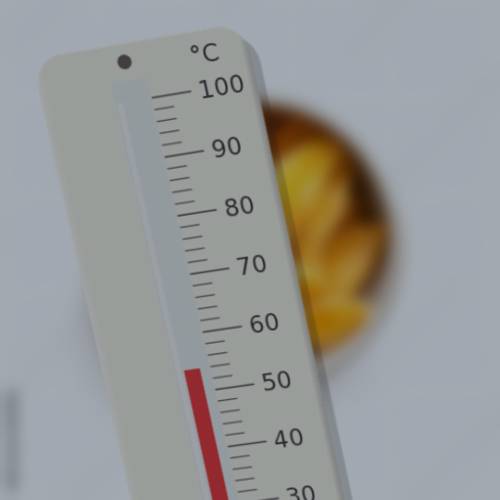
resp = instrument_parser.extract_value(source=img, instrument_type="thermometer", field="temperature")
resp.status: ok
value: 54 °C
